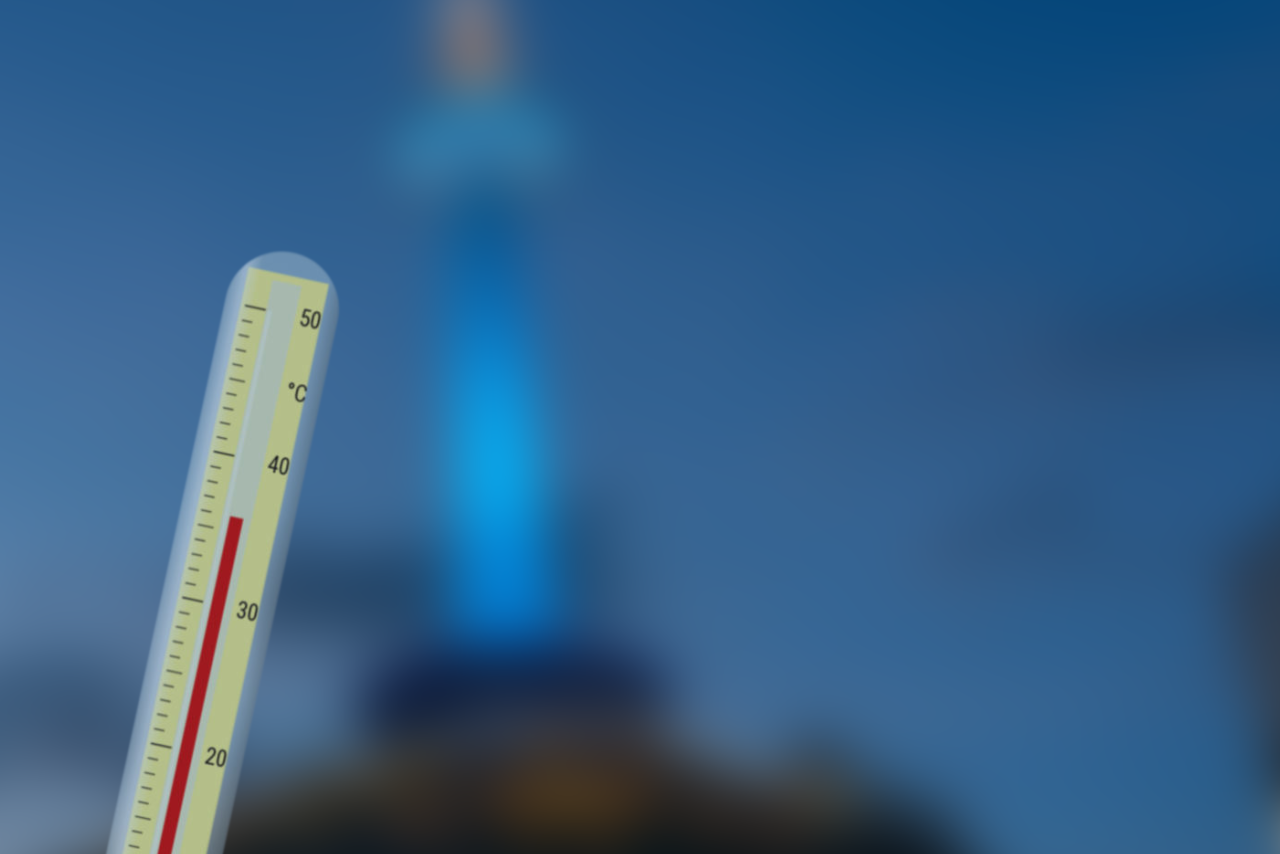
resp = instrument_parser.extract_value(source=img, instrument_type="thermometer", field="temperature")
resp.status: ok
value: 36 °C
